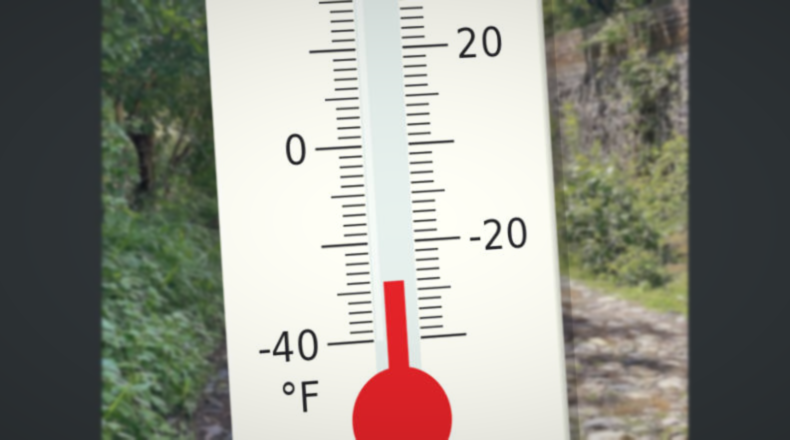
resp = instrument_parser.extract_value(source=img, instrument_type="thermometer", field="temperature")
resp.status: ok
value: -28 °F
